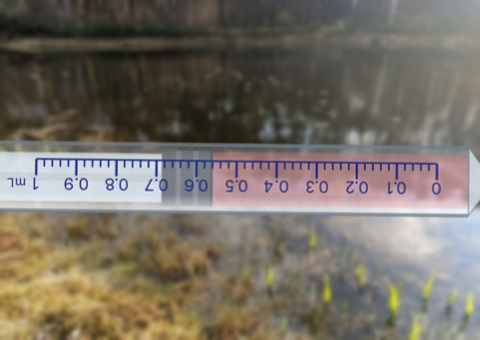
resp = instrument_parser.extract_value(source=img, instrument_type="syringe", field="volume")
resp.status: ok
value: 0.56 mL
